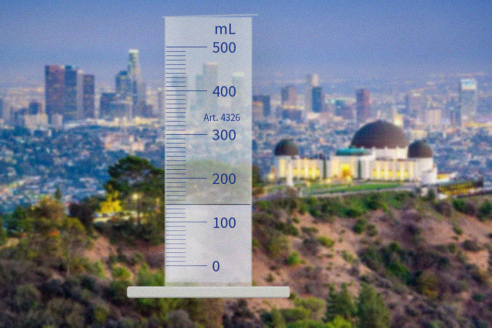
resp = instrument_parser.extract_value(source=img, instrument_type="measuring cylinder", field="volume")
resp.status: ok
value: 140 mL
